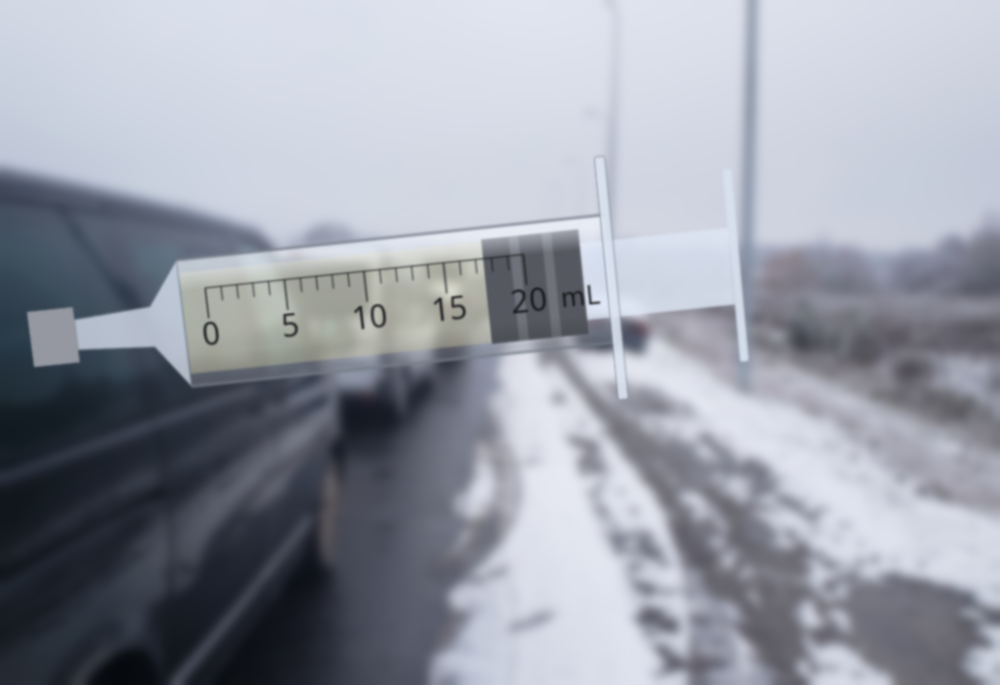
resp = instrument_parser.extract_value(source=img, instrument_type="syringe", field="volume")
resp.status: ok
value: 17.5 mL
